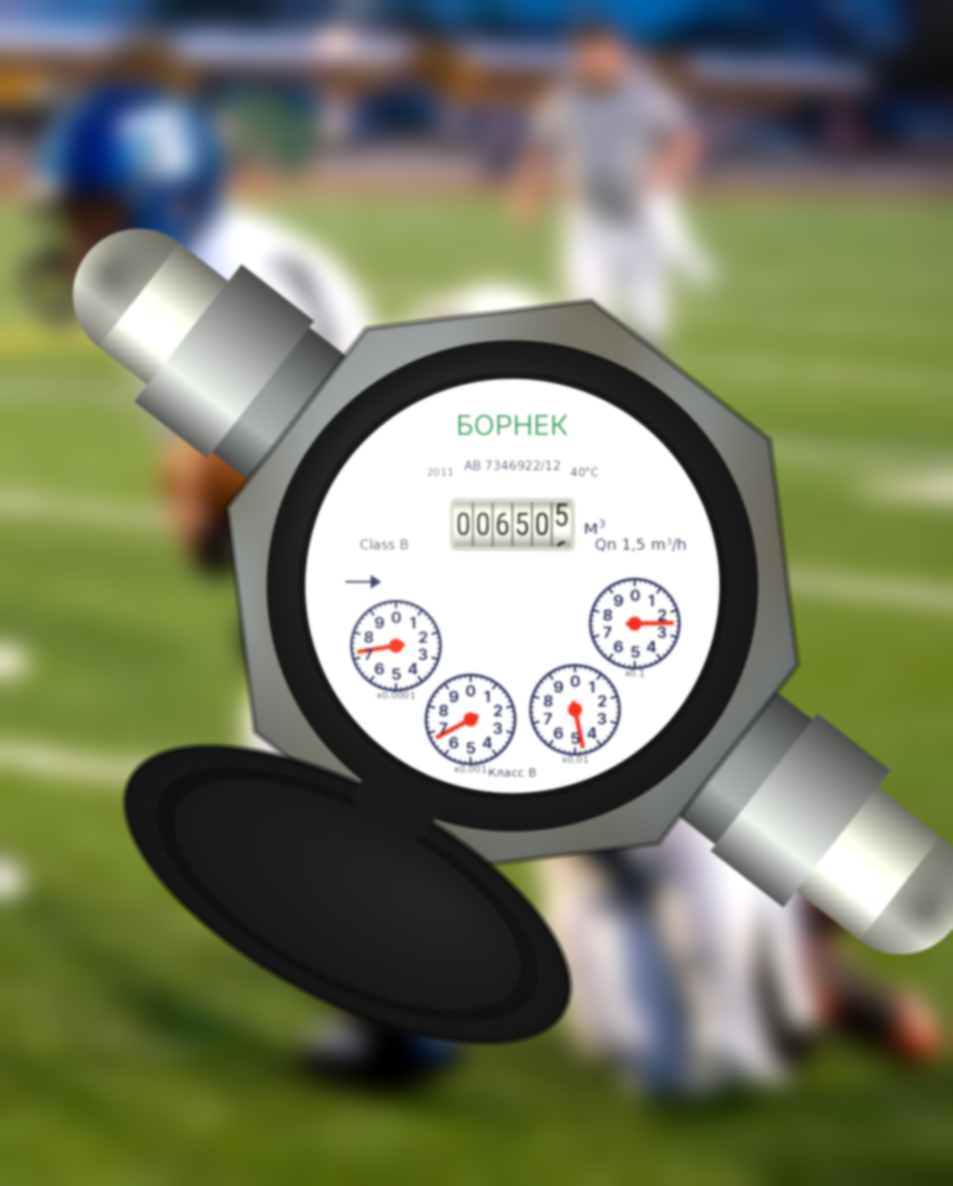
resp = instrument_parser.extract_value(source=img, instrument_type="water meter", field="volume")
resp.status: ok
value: 6505.2467 m³
